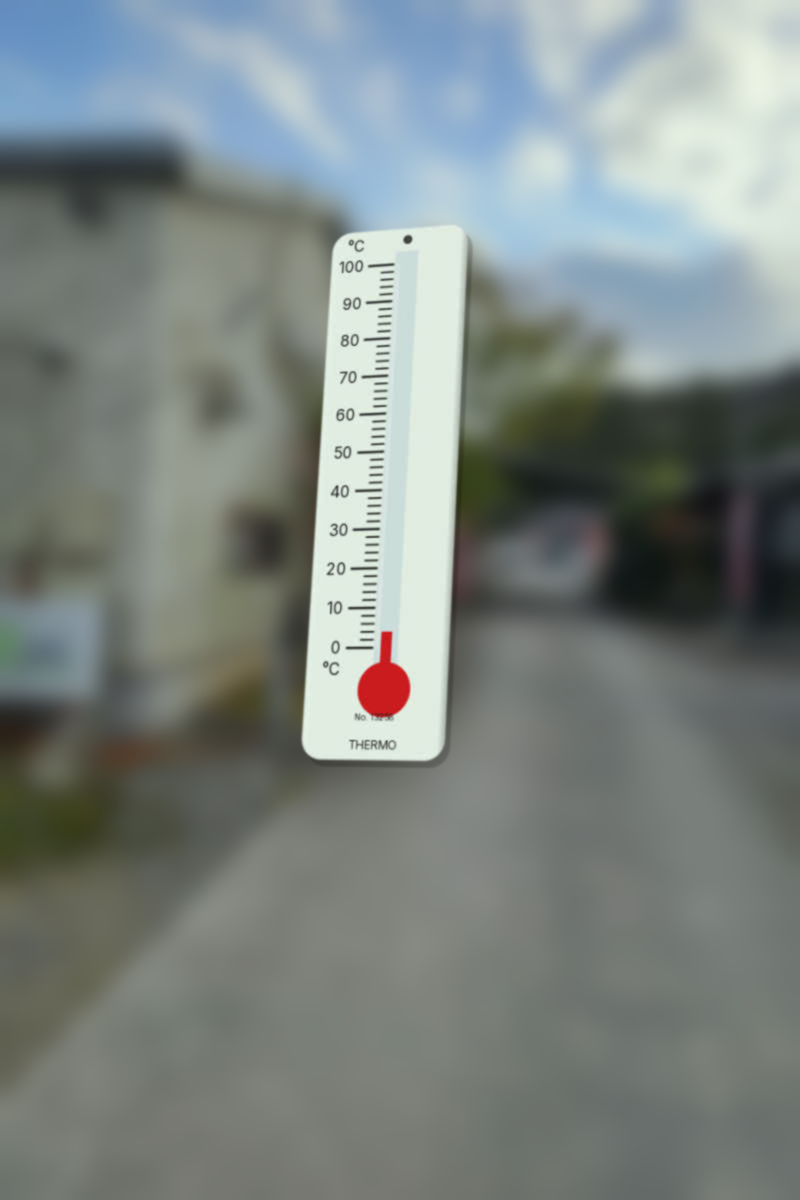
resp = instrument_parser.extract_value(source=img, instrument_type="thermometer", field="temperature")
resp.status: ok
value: 4 °C
